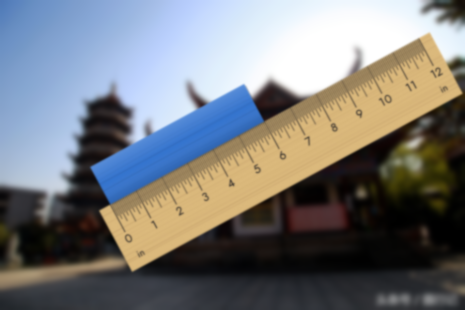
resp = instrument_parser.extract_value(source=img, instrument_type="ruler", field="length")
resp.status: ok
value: 6 in
